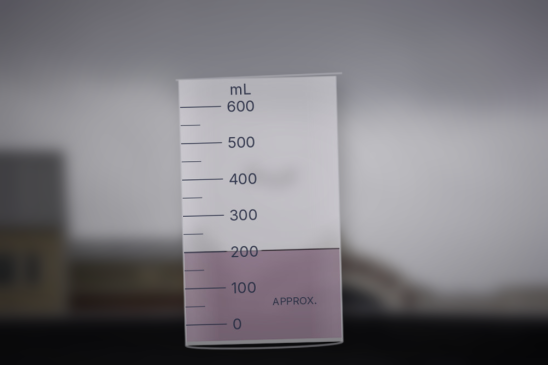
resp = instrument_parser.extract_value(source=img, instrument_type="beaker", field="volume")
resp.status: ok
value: 200 mL
